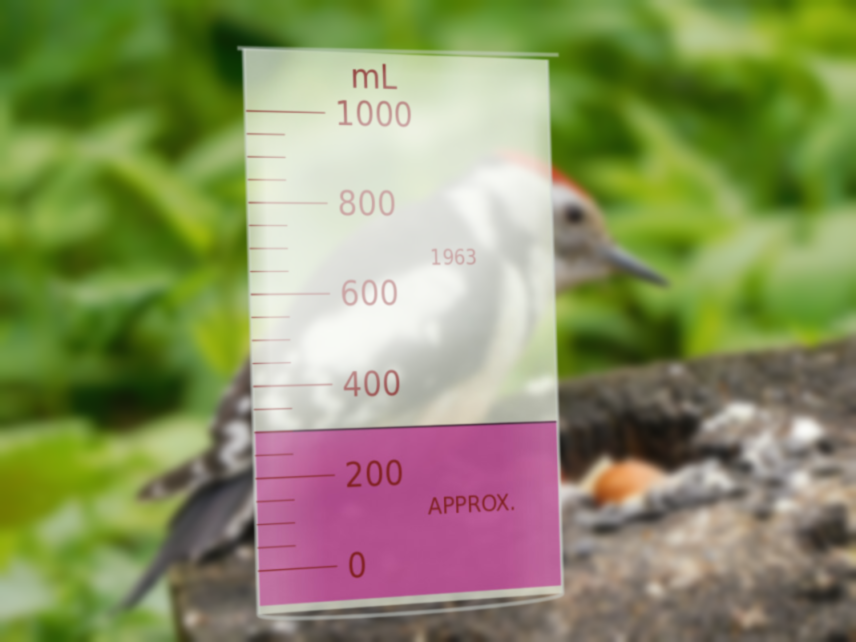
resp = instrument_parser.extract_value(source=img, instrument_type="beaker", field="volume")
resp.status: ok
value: 300 mL
